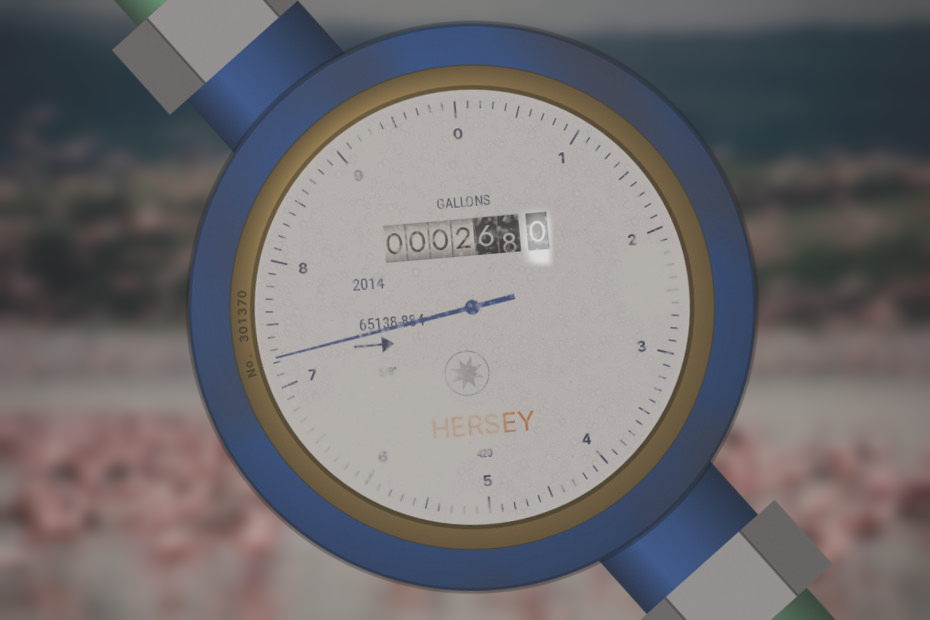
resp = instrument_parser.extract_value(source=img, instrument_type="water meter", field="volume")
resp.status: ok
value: 2677.2 gal
